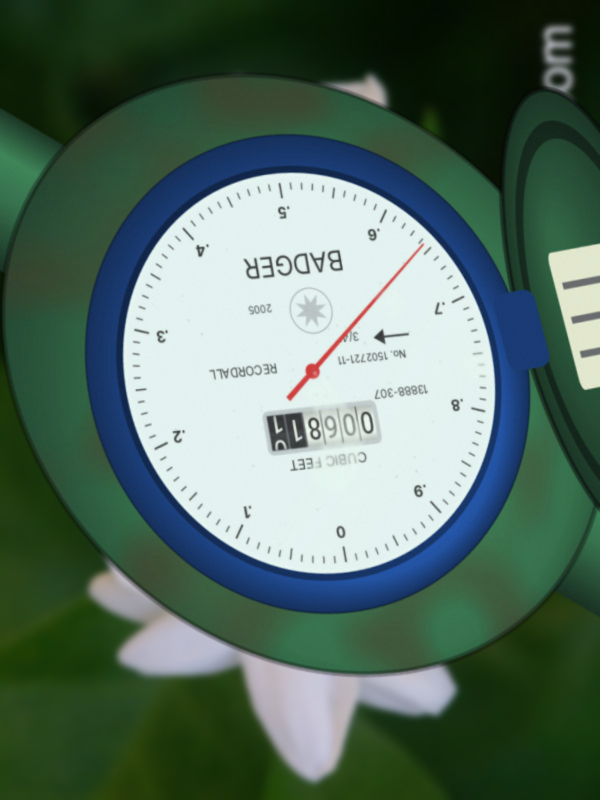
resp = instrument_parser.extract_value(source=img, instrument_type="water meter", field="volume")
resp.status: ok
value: 6810.64 ft³
